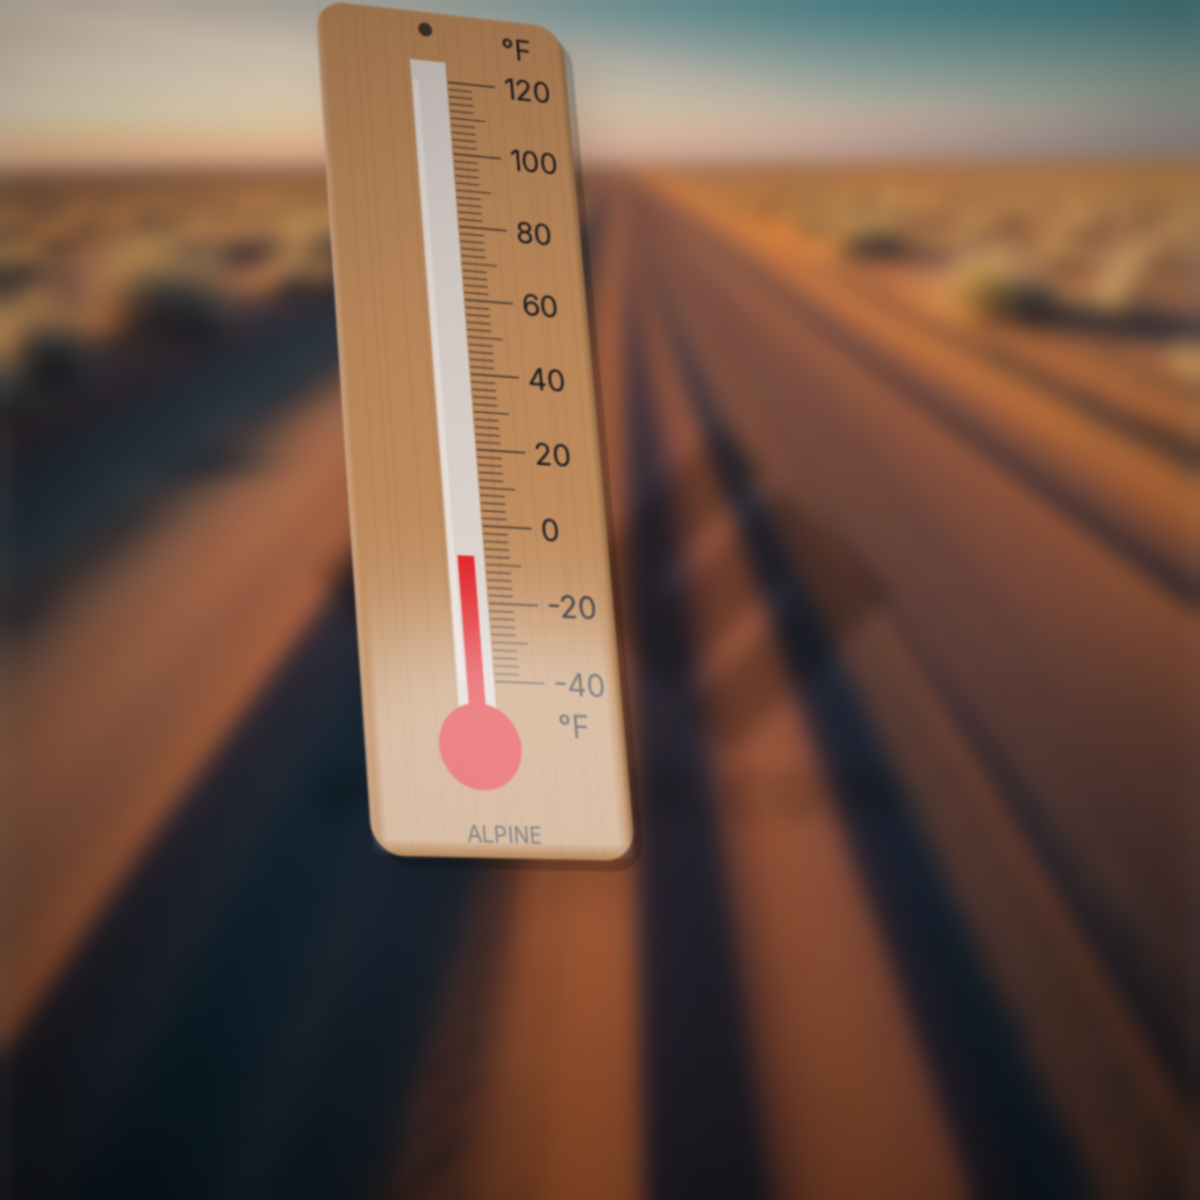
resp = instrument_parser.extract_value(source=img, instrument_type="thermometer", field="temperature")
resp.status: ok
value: -8 °F
